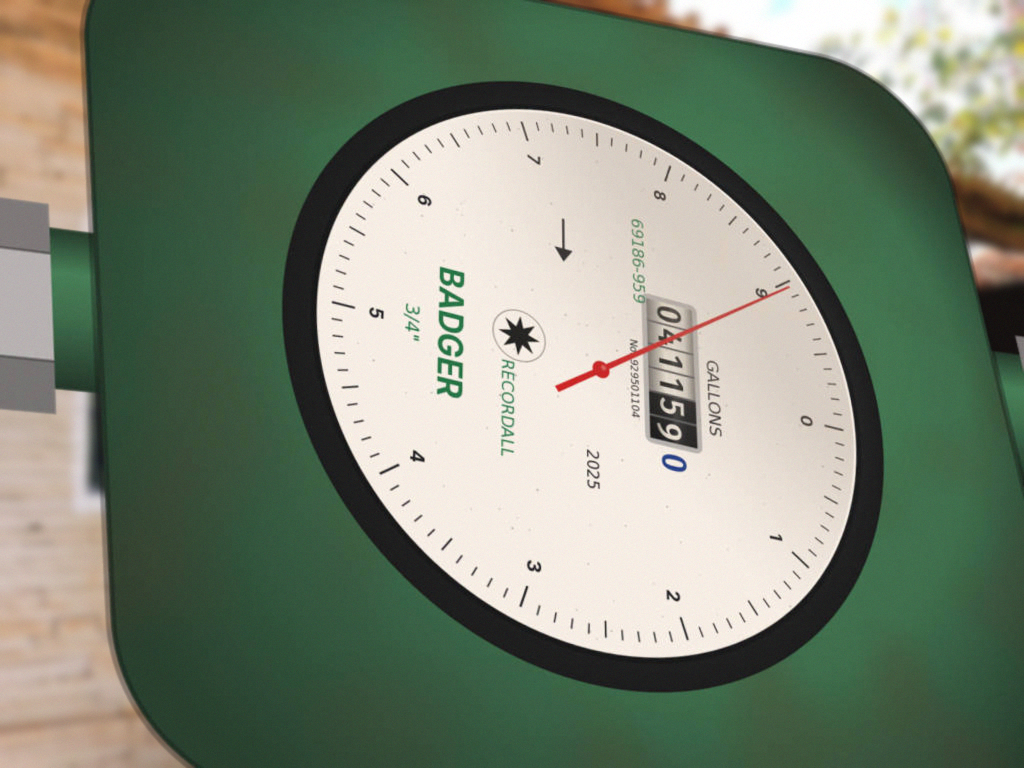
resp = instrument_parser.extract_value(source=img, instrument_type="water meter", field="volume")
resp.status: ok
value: 411589.0 gal
